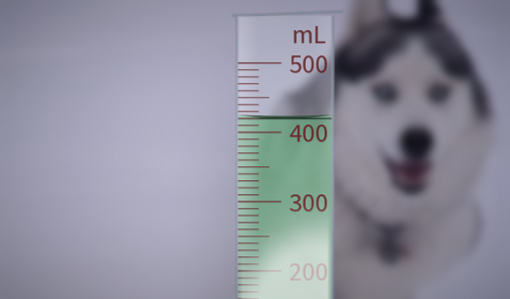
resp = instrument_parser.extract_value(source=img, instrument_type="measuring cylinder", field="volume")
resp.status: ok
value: 420 mL
